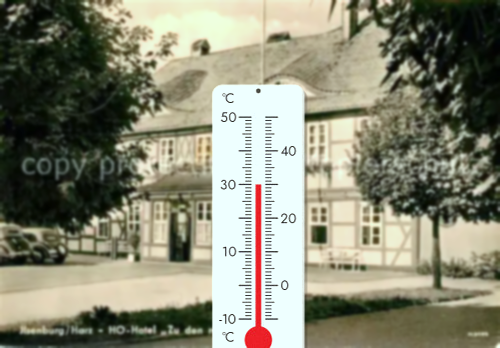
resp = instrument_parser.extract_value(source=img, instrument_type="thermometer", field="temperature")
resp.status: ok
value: 30 °C
